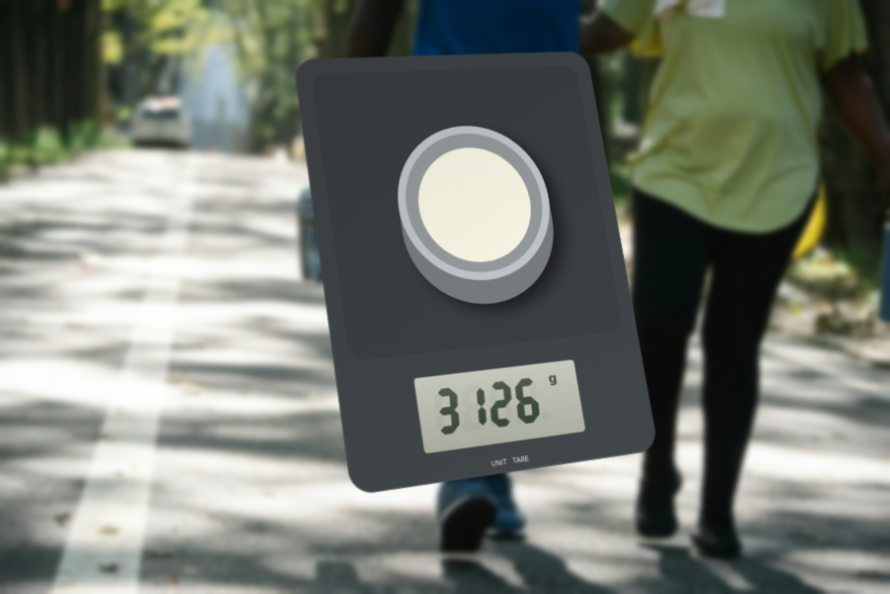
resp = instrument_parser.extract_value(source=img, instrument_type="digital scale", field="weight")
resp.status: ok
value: 3126 g
